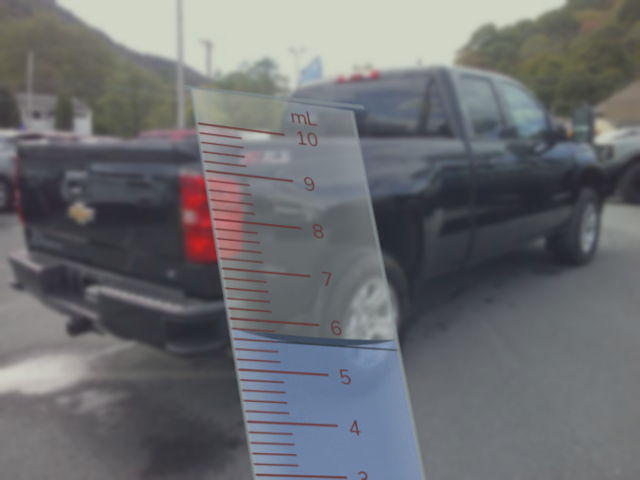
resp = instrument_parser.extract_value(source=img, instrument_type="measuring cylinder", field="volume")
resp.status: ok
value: 5.6 mL
